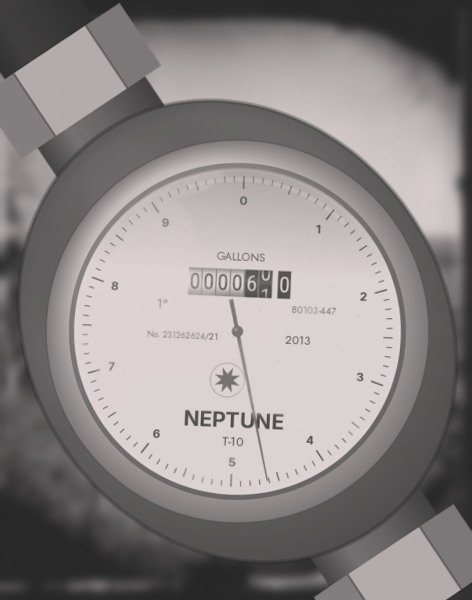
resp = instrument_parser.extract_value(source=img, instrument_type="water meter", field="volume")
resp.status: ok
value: 604.6 gal
